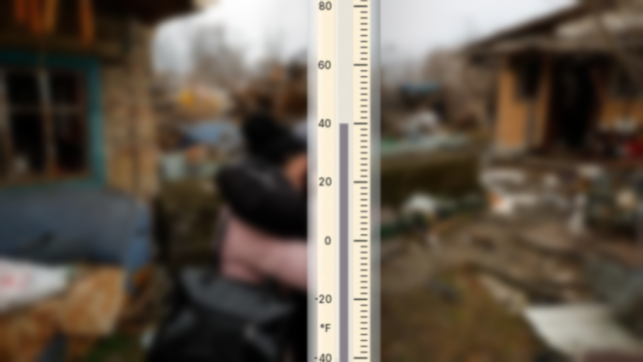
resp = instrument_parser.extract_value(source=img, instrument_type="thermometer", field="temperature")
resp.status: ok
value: 40 °F
